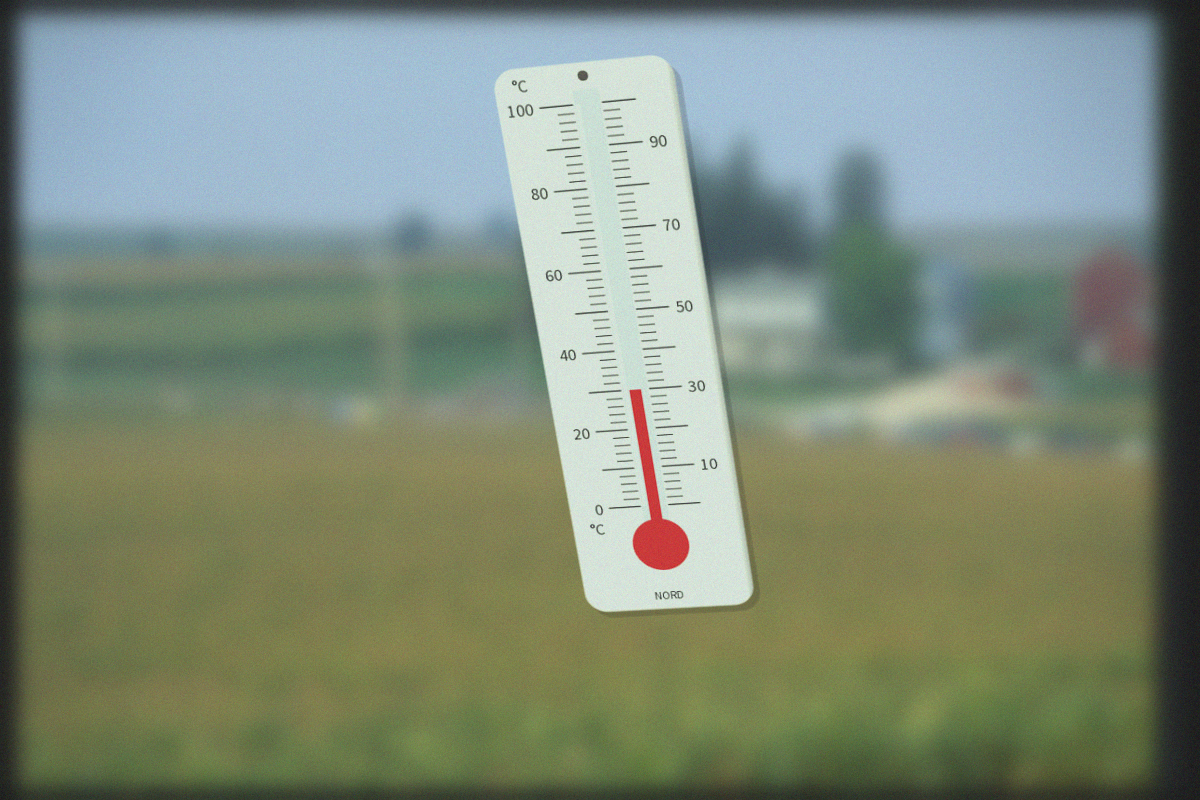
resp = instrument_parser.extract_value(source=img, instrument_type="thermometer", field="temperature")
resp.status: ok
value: 30 °C
